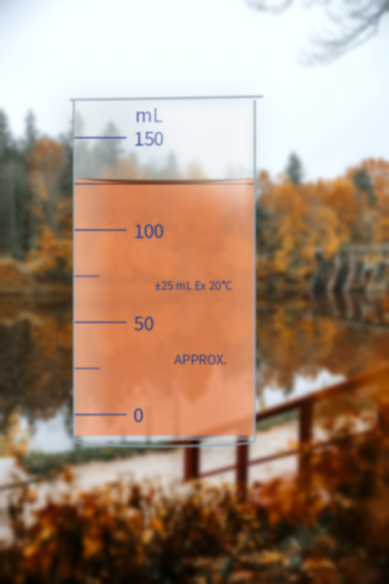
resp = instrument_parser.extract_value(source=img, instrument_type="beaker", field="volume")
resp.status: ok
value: 125 mL
